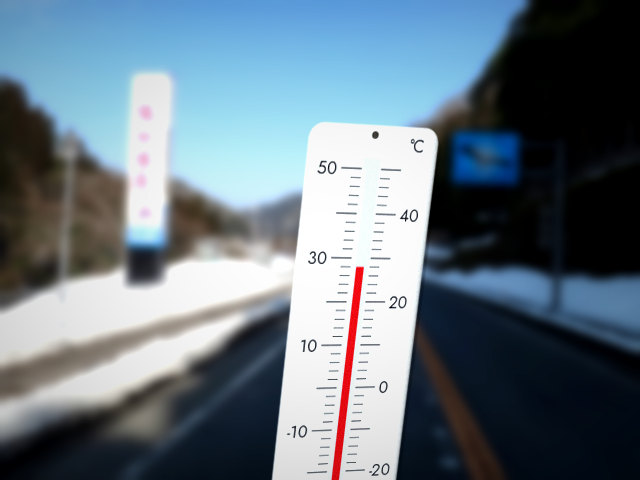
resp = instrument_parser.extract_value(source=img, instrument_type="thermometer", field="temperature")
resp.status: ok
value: 28 °C
